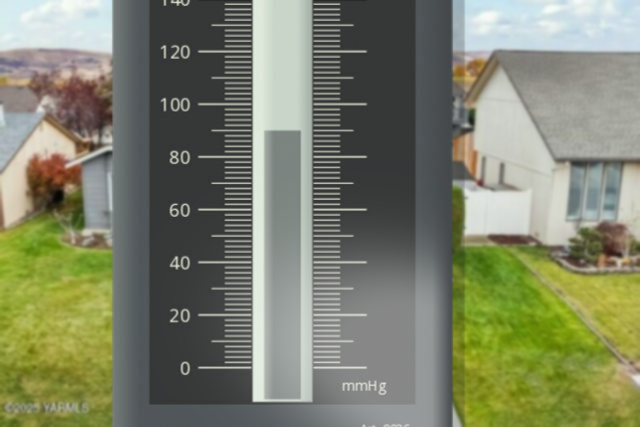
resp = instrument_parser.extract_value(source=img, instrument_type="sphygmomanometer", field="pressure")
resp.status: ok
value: 90 mmHg
